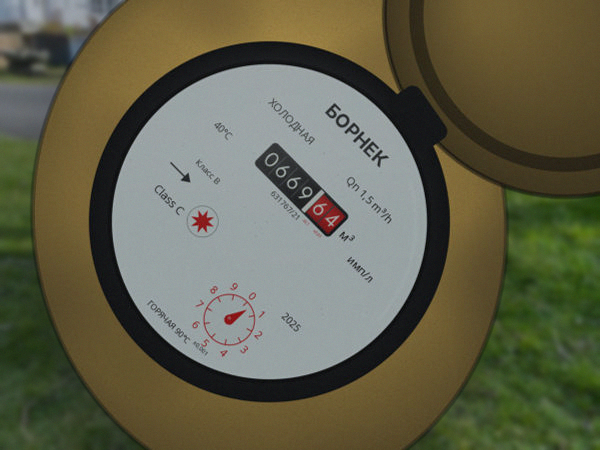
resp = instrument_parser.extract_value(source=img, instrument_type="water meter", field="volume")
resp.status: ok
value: 669.640 m³
